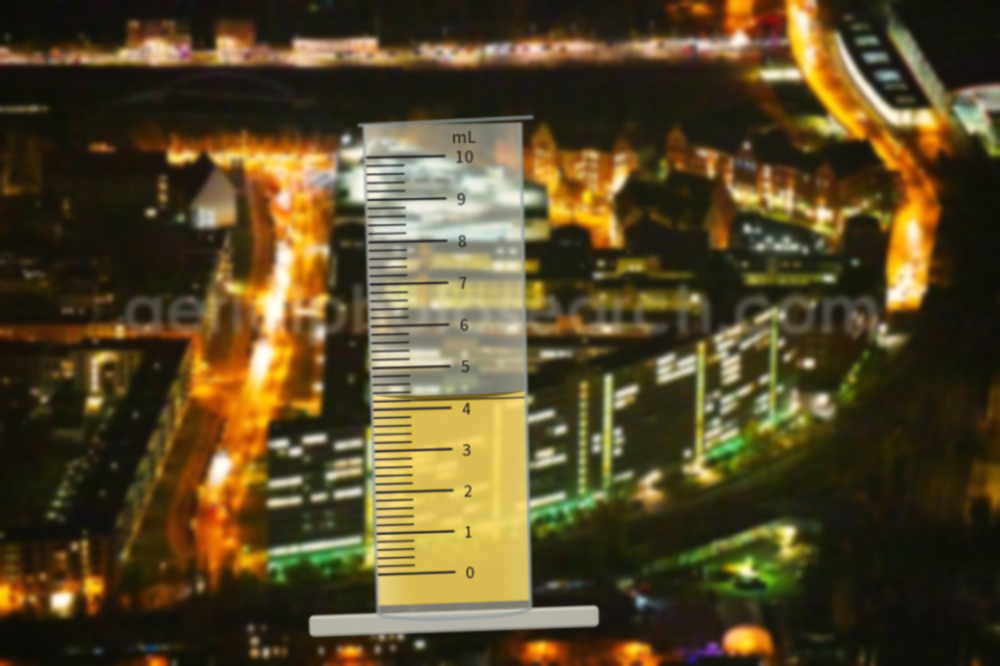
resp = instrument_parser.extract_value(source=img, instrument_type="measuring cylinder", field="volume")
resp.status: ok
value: 4.2 mL
